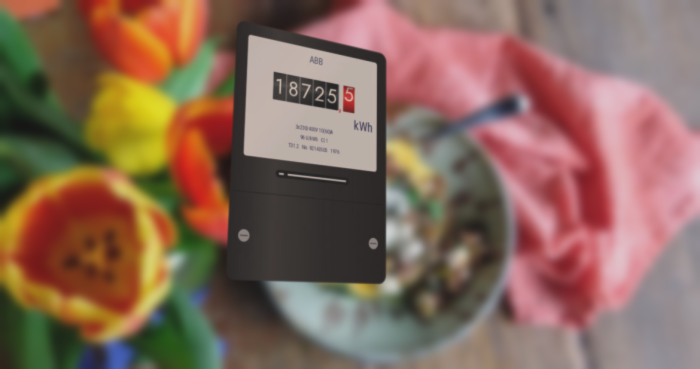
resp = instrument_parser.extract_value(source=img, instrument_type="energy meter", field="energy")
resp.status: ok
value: 18725.5 kWh
